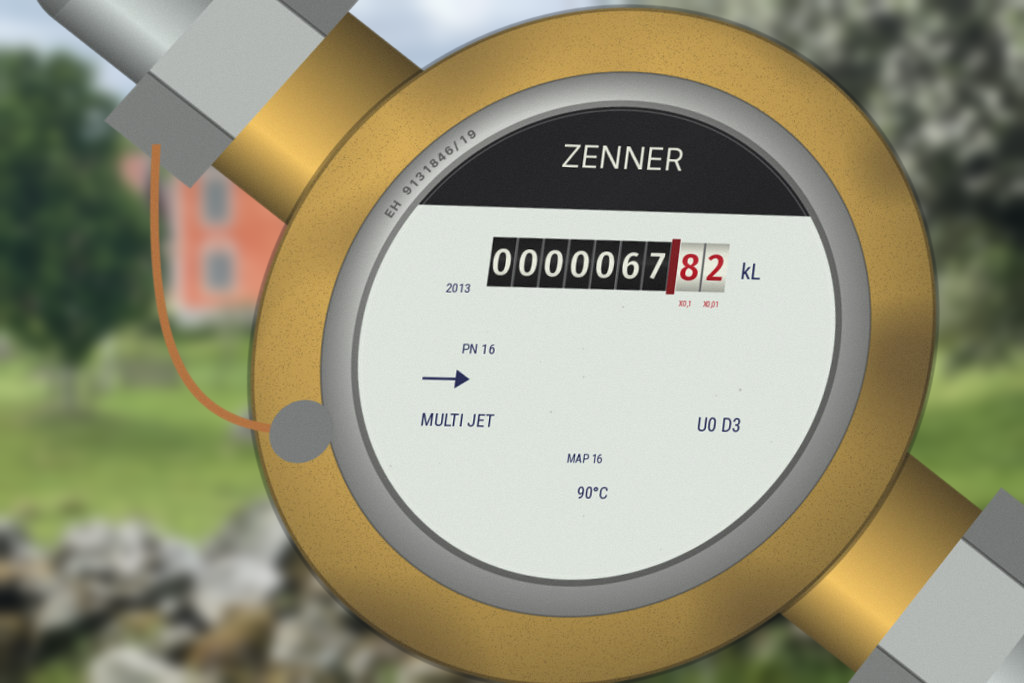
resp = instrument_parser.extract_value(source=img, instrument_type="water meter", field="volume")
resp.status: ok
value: 67.82 kL
